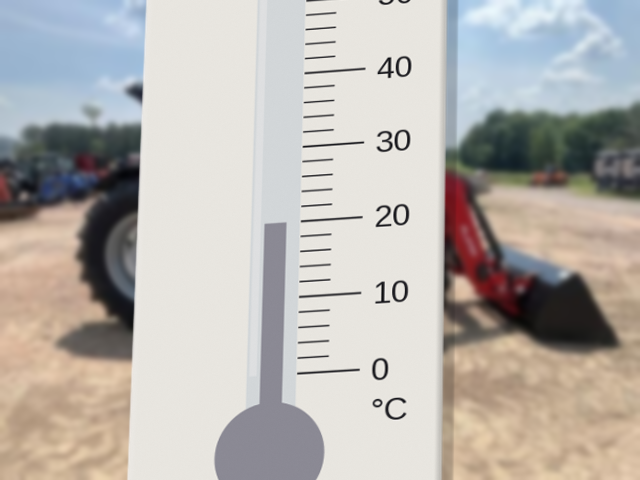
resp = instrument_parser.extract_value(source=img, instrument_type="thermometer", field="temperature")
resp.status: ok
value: 20 °C
